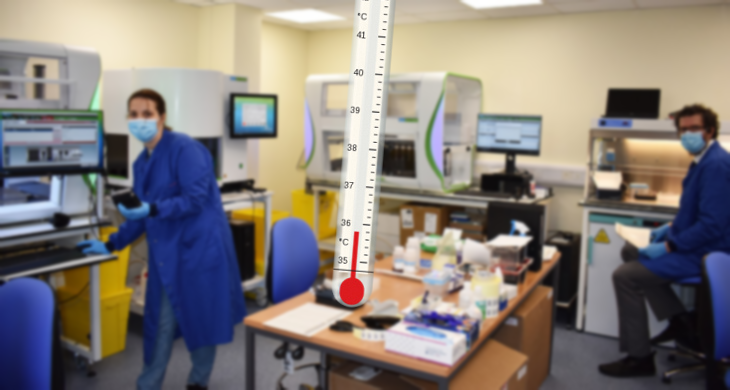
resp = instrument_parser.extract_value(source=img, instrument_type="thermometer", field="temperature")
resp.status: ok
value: 35.8 °C
